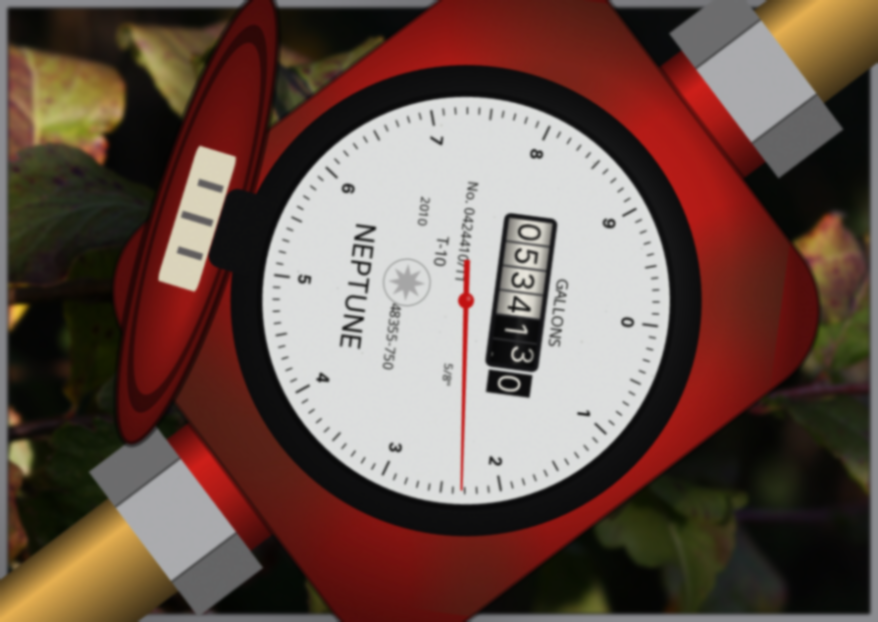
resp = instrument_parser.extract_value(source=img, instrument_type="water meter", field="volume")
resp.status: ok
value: 534132.3 gal
